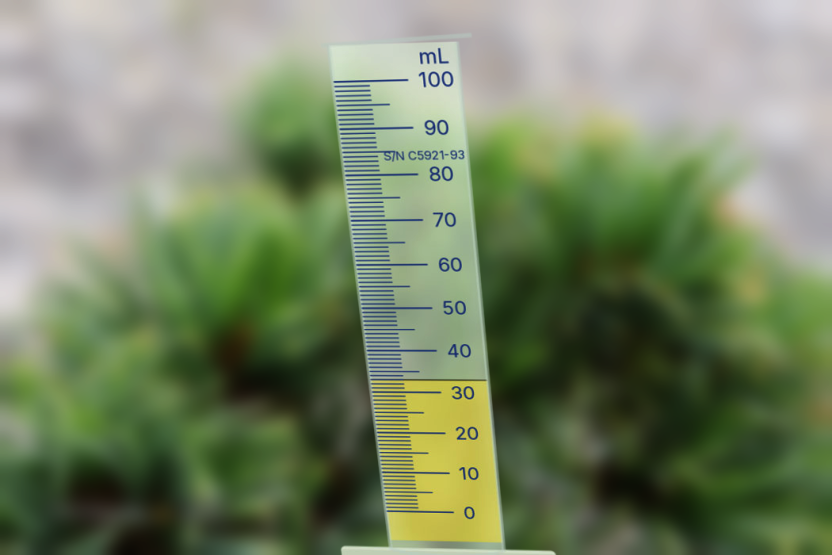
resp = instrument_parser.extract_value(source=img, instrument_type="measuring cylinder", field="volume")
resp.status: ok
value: 33 mL
